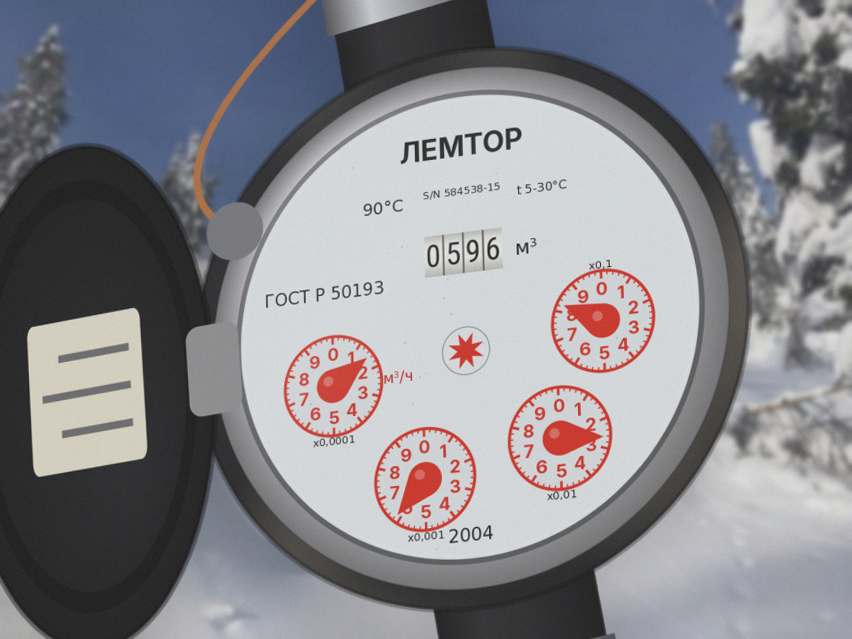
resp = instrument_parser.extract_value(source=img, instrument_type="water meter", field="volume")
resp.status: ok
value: 596.8261 m³
